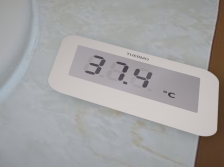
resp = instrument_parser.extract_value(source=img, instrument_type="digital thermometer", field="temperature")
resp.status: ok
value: 37.4 °C
